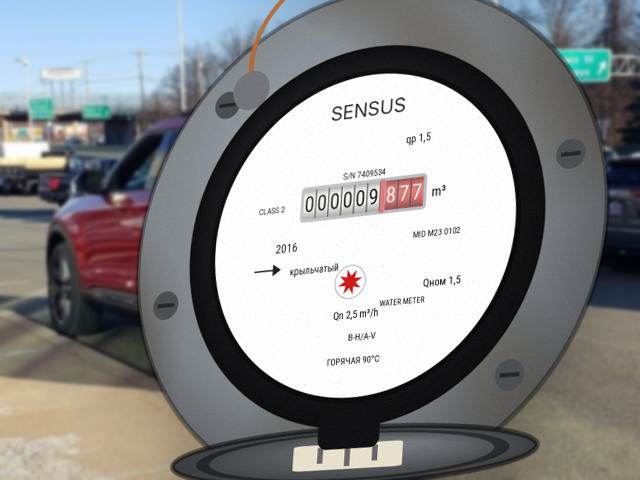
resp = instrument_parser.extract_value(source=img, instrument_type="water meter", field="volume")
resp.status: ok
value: 9.877 m³
